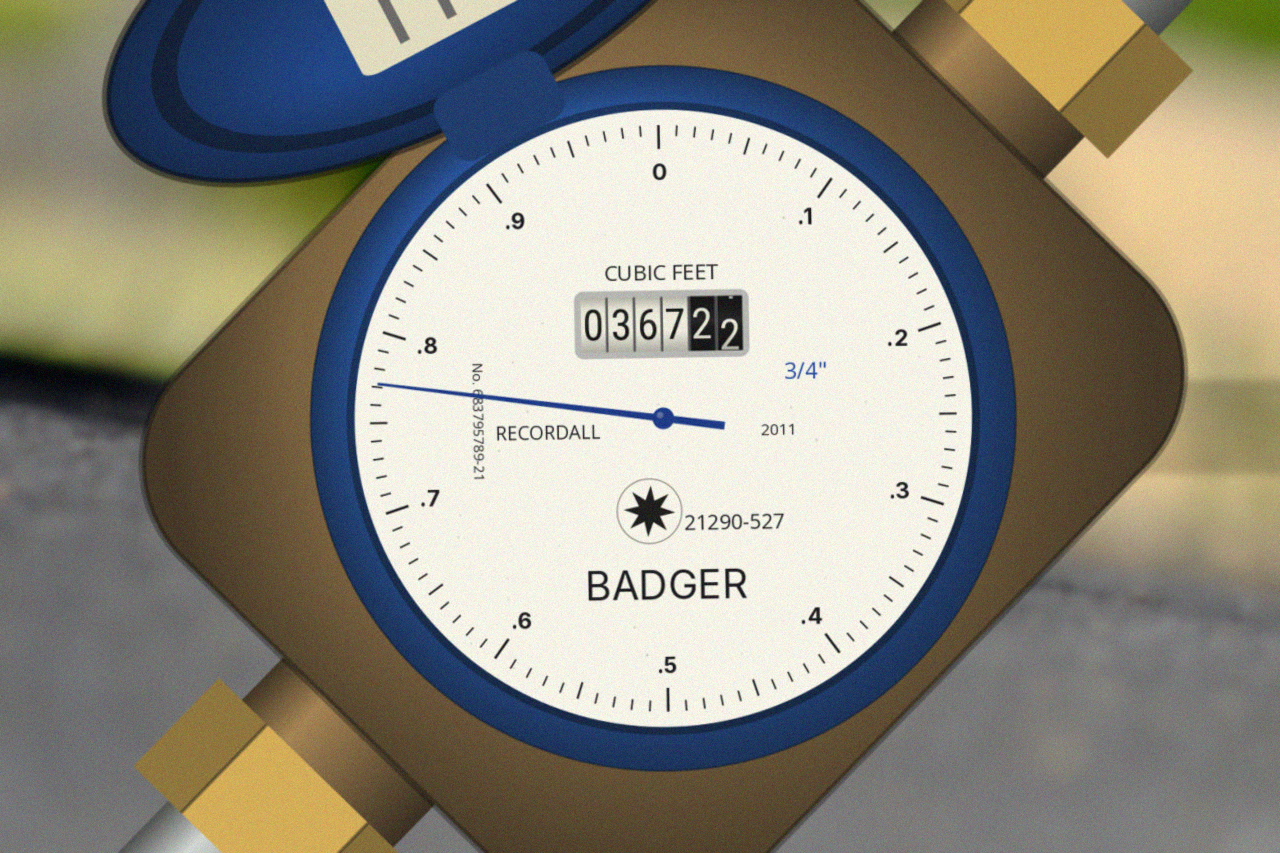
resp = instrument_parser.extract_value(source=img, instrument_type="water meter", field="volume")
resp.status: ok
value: 36721.77 ft³
